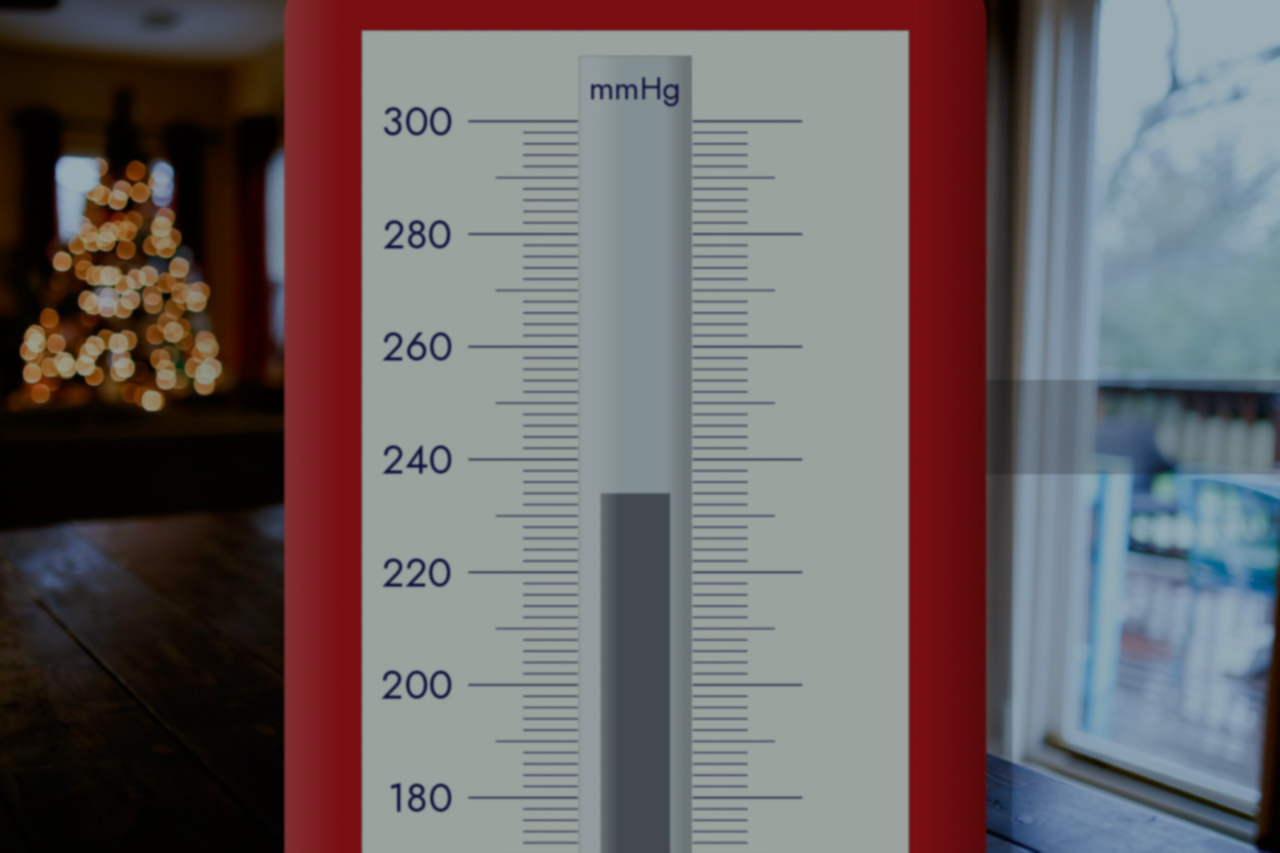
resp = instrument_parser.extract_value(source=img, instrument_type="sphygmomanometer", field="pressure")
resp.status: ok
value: 234 mmHg
